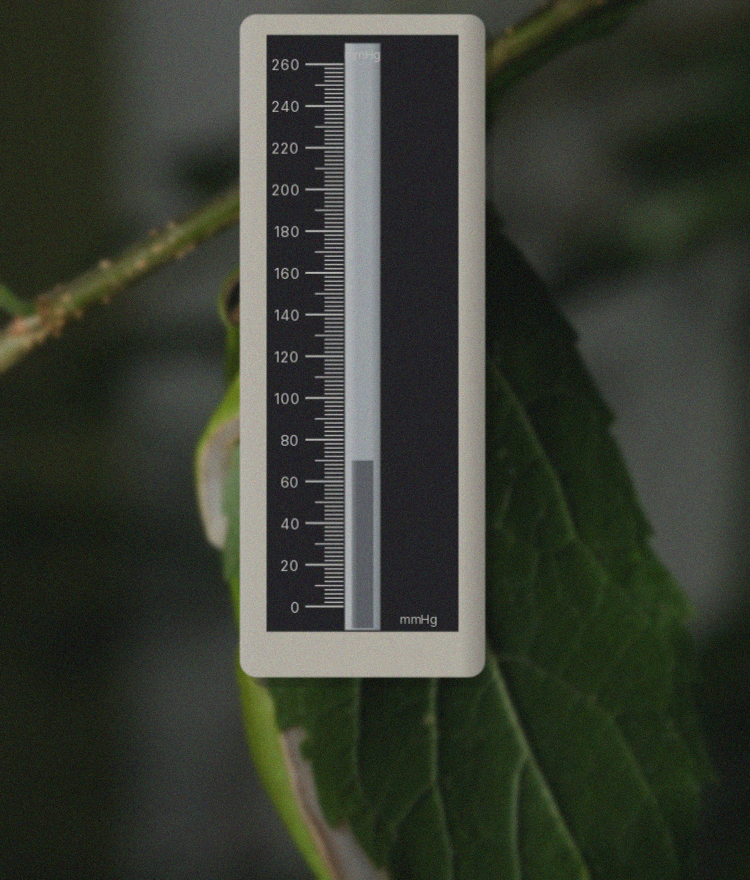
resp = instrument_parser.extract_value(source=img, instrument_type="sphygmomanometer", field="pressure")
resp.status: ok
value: 70 mmHg
